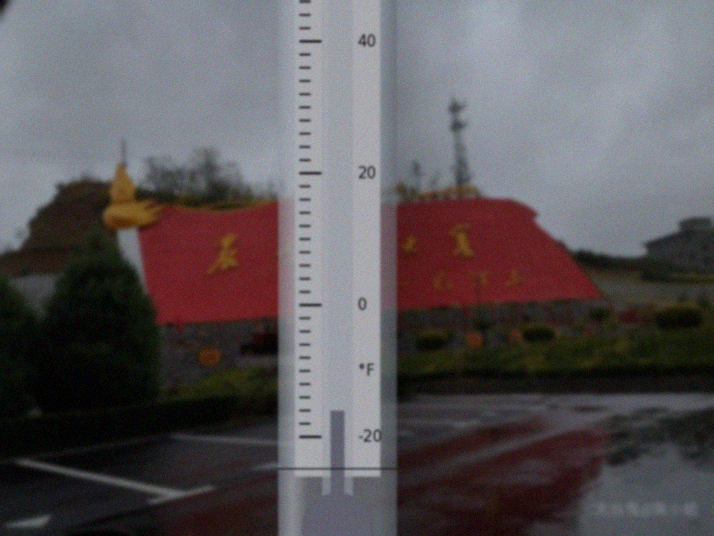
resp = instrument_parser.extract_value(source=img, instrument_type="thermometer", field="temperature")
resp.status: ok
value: -16 °F
